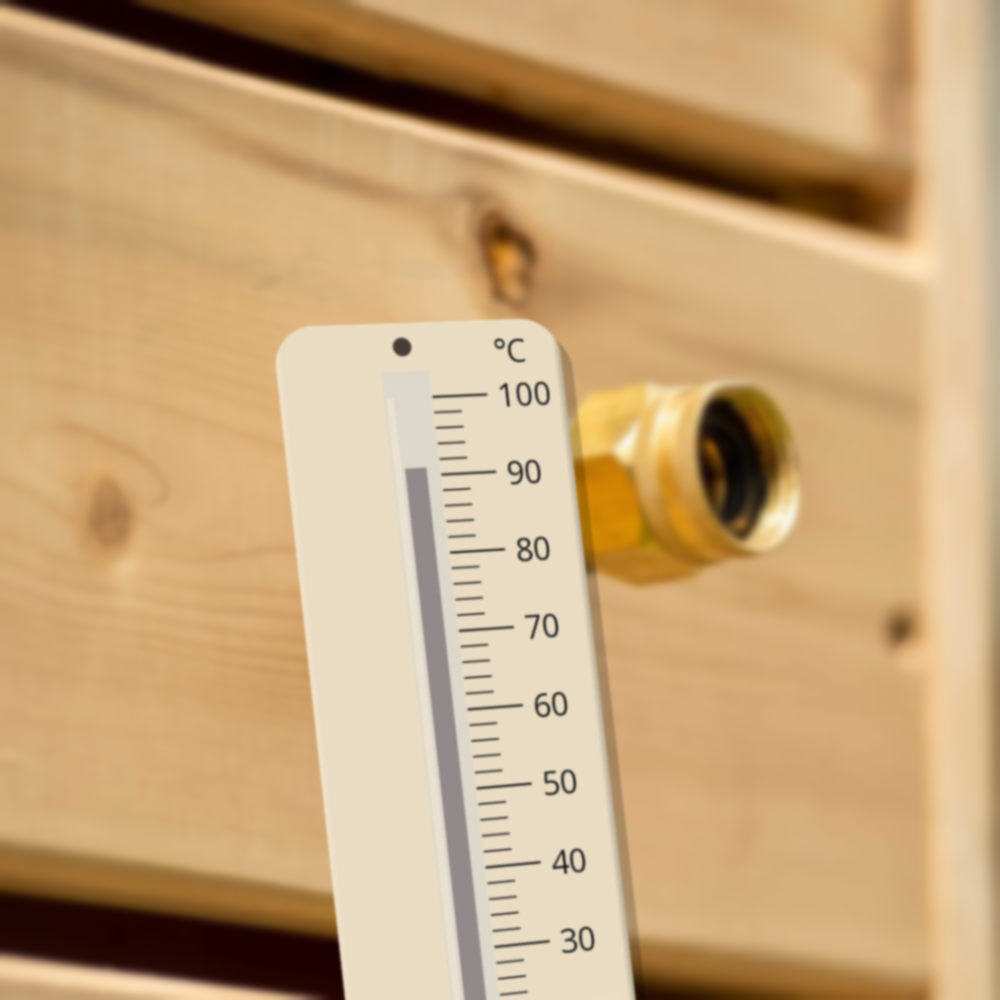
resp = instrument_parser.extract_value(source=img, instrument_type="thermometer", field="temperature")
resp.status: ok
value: 91 °C
